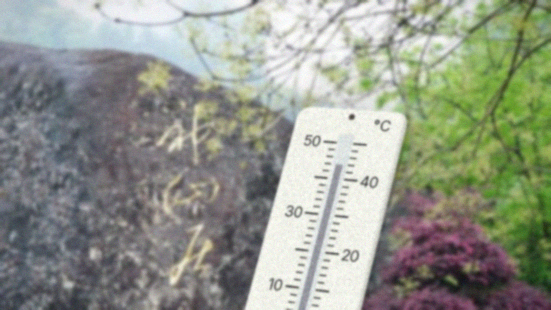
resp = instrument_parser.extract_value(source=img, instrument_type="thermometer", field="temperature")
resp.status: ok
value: 44 °C
